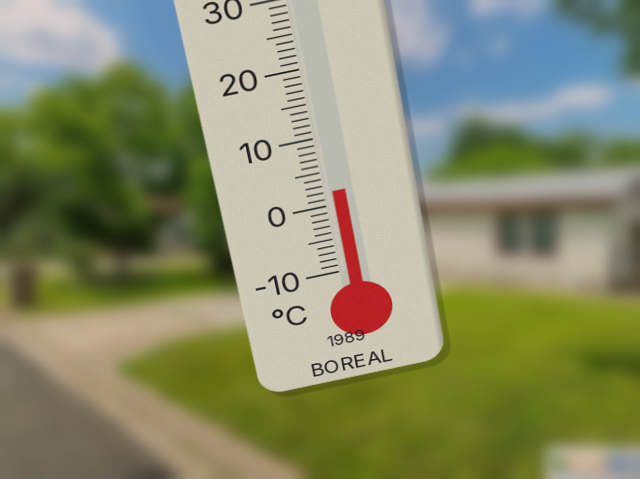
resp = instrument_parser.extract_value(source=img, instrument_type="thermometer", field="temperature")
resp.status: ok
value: 2 °C
